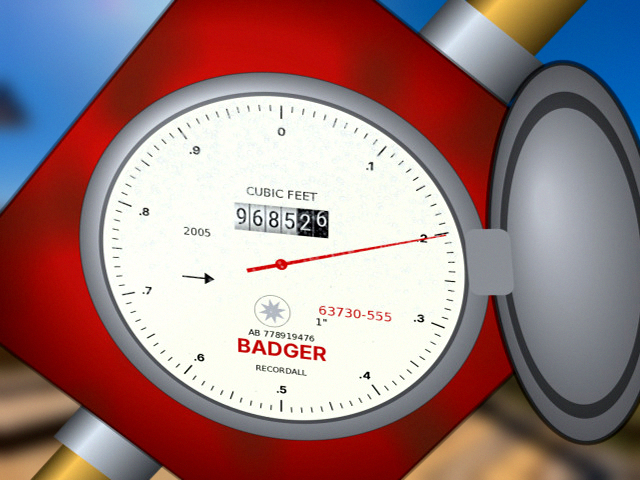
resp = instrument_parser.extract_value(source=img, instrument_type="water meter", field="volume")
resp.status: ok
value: 968526.20 ft³
